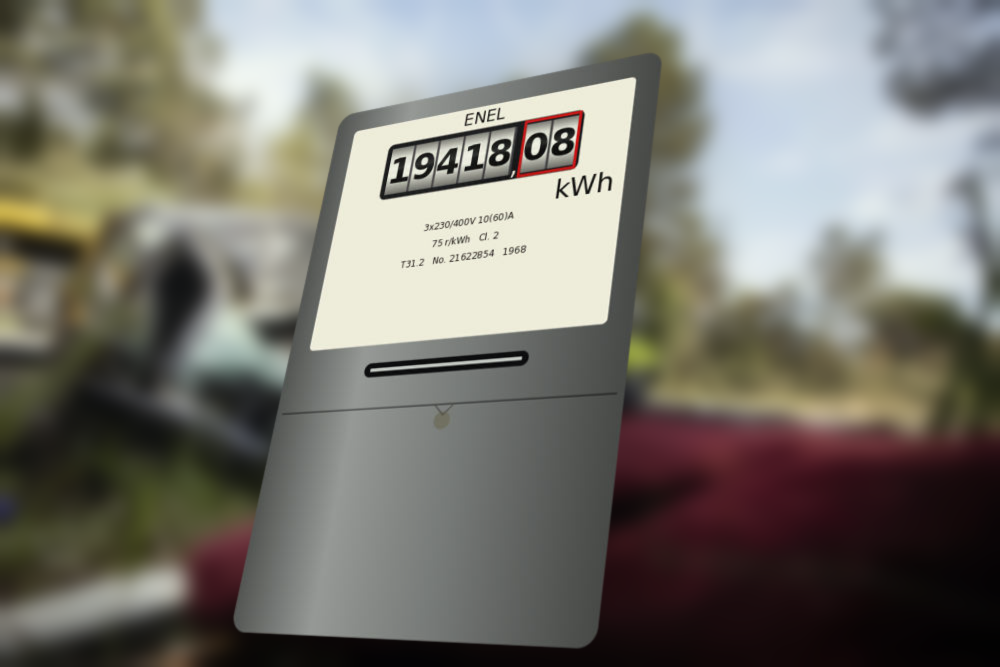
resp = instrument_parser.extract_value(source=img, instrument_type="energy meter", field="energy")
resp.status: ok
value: 19418.08 kWh
